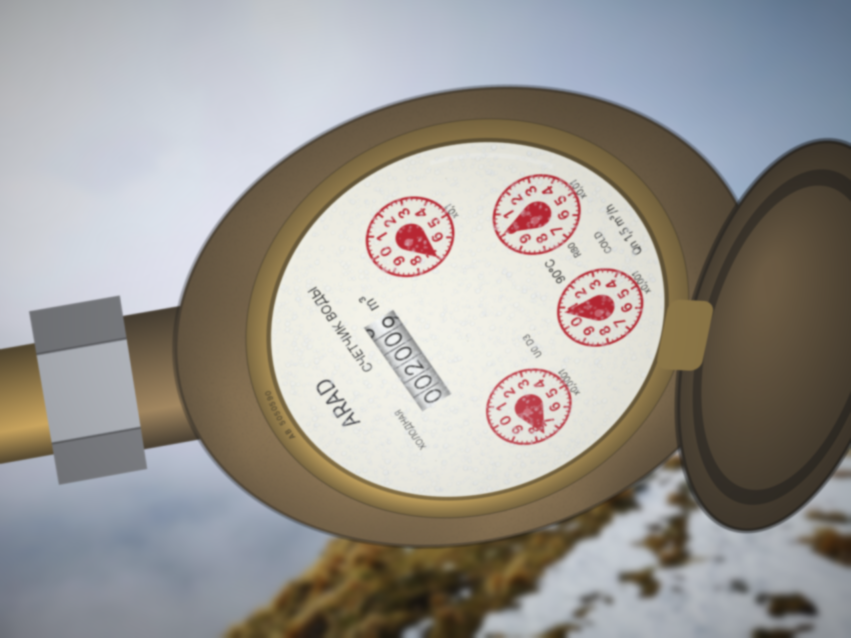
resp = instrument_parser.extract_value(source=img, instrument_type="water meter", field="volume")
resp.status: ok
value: 2008.7007 m³
